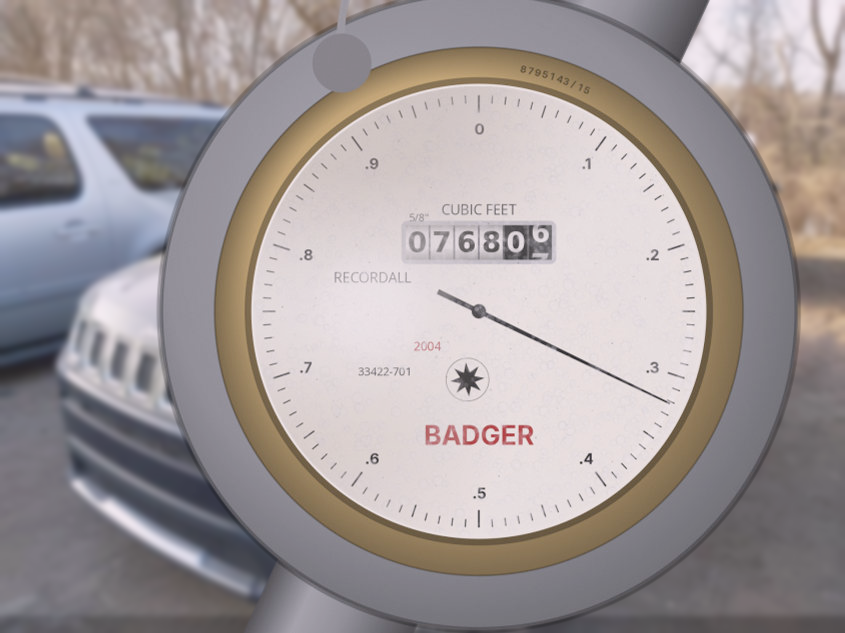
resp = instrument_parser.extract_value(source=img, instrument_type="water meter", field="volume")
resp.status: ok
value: 76806.32 ft³
